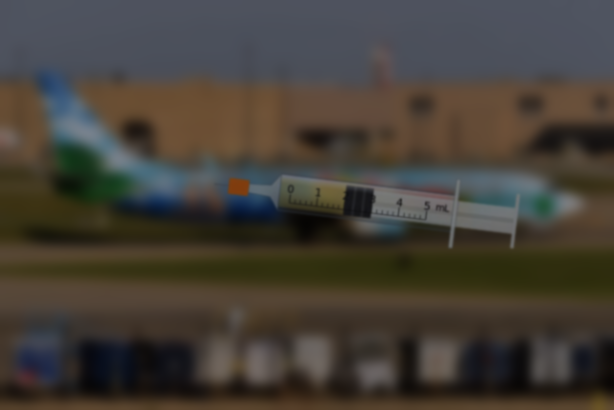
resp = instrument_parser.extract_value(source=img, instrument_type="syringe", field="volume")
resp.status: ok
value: 2 mL
